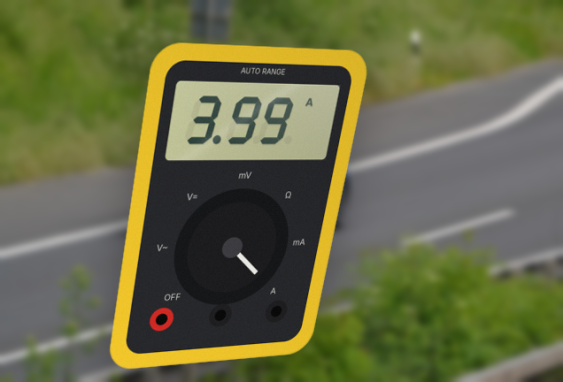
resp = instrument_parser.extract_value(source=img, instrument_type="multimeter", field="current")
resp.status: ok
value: 3.99 A
